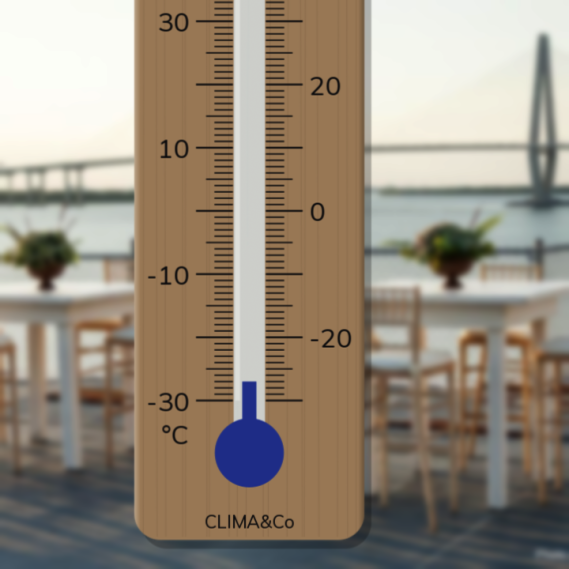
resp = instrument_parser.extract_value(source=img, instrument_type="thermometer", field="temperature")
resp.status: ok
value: -27 °C
